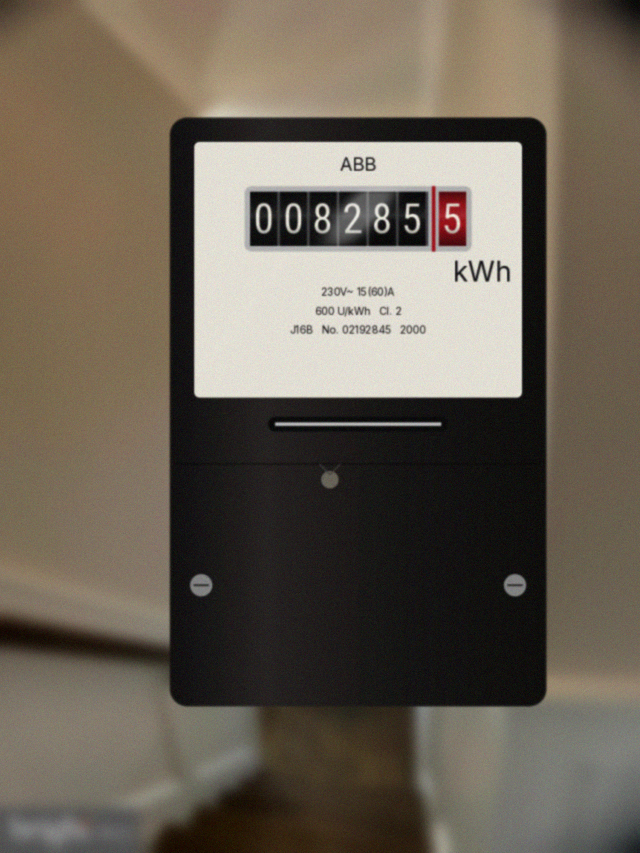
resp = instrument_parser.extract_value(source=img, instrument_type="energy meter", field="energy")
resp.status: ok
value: 8285.5 kWh
